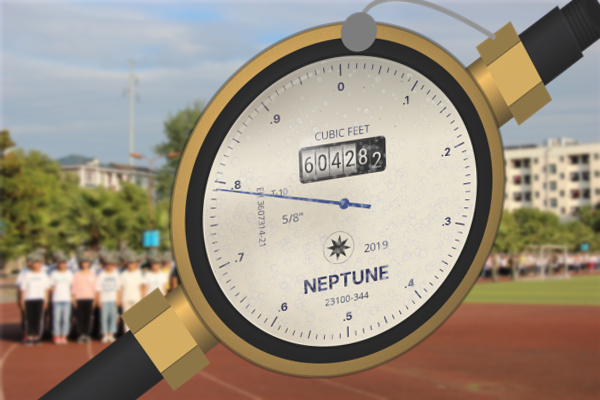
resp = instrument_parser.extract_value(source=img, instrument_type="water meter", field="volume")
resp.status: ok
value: 604281.79 ft³
